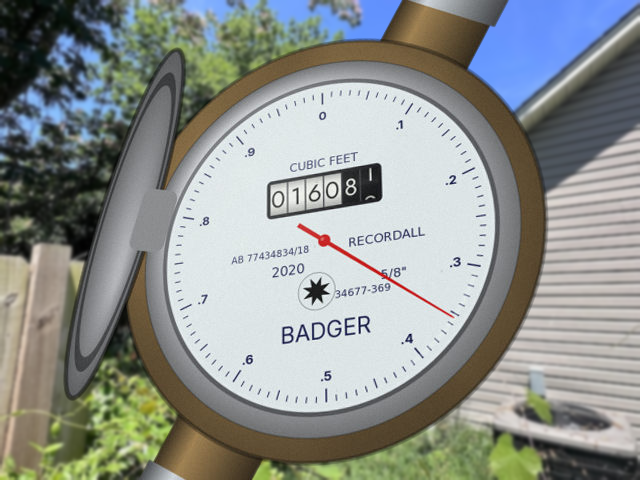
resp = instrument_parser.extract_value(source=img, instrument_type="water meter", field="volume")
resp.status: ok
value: 16081.35 ft³
